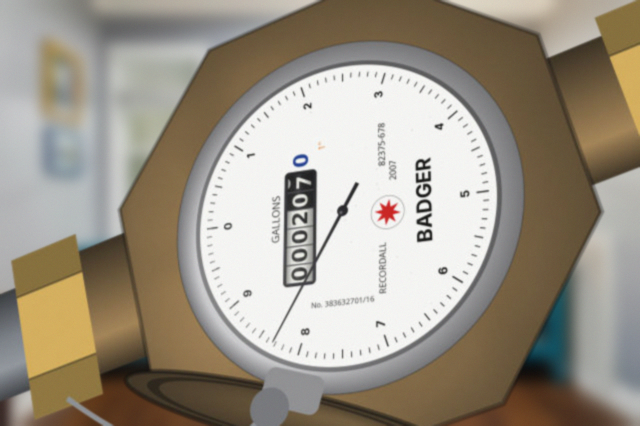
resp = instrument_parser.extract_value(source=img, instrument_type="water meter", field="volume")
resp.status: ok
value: 2068.3 gal
